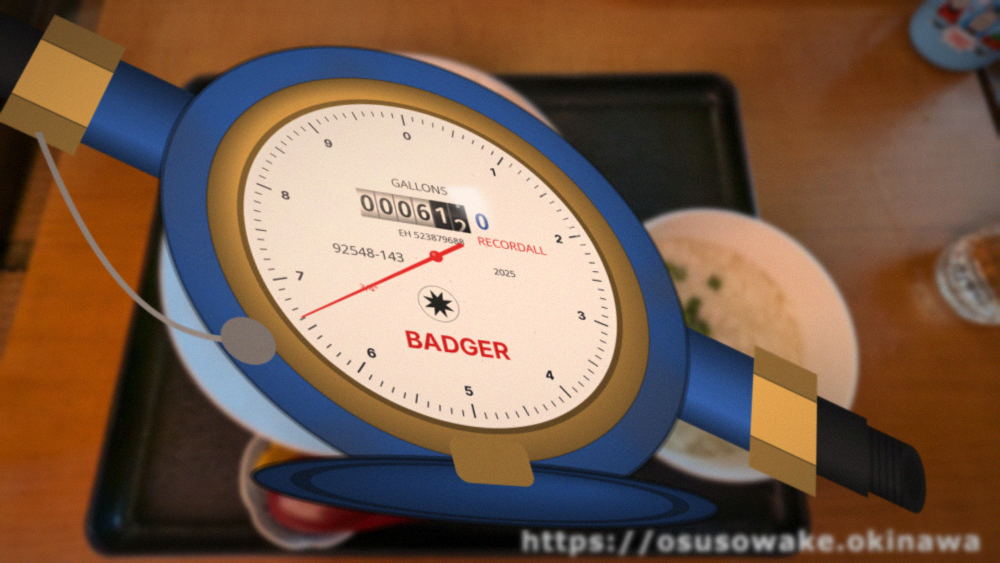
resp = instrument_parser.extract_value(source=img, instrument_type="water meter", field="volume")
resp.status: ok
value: 6116.6 gal
